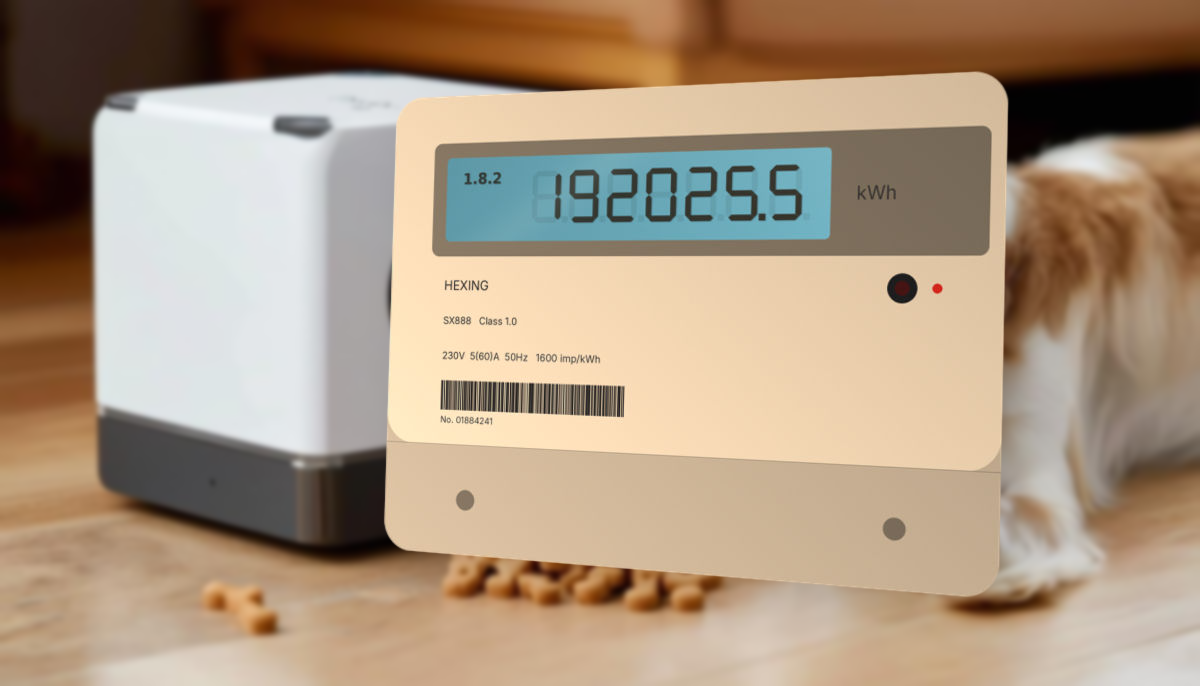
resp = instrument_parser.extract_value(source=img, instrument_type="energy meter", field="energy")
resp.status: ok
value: 192025.5 kWh
